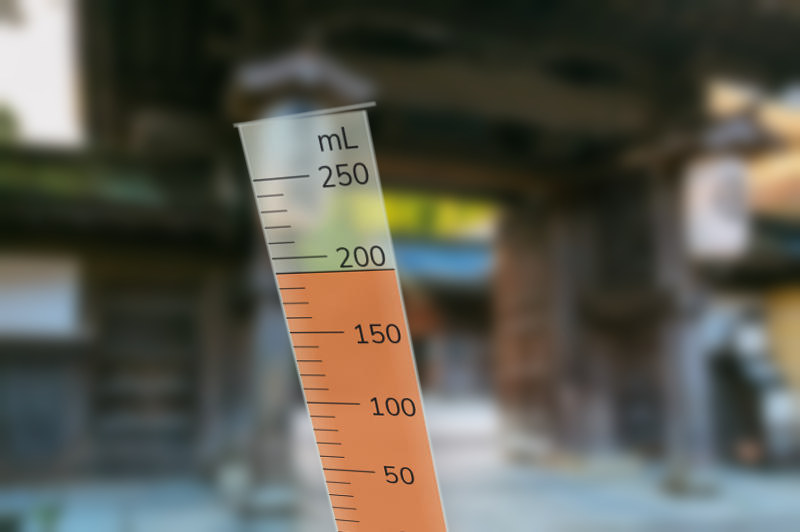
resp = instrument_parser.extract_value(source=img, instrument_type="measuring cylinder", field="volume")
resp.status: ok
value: 190 mL
